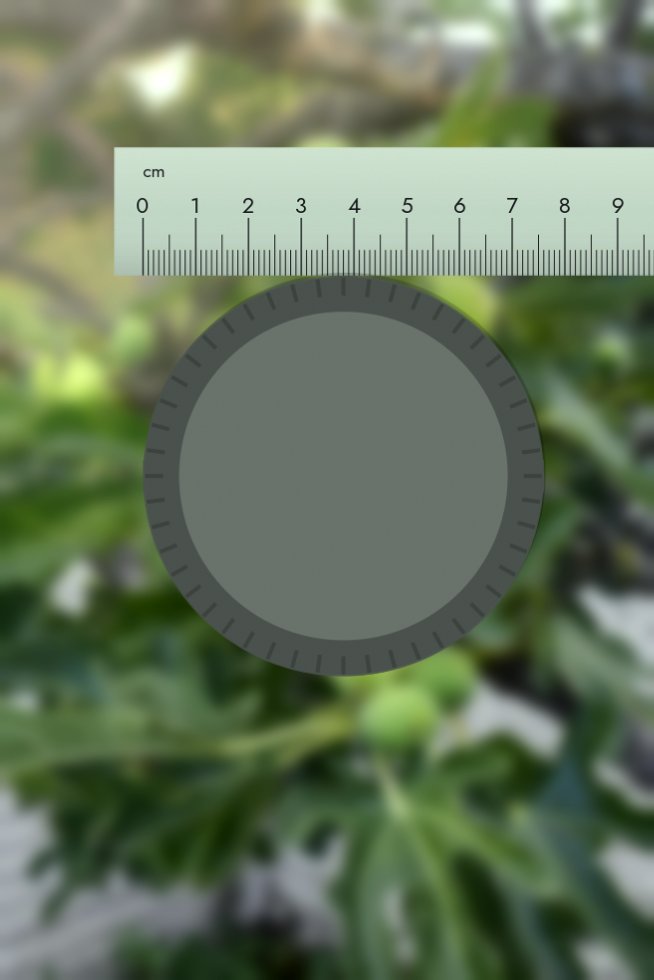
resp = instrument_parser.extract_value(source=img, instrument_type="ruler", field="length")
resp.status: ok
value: 7.6 cm
